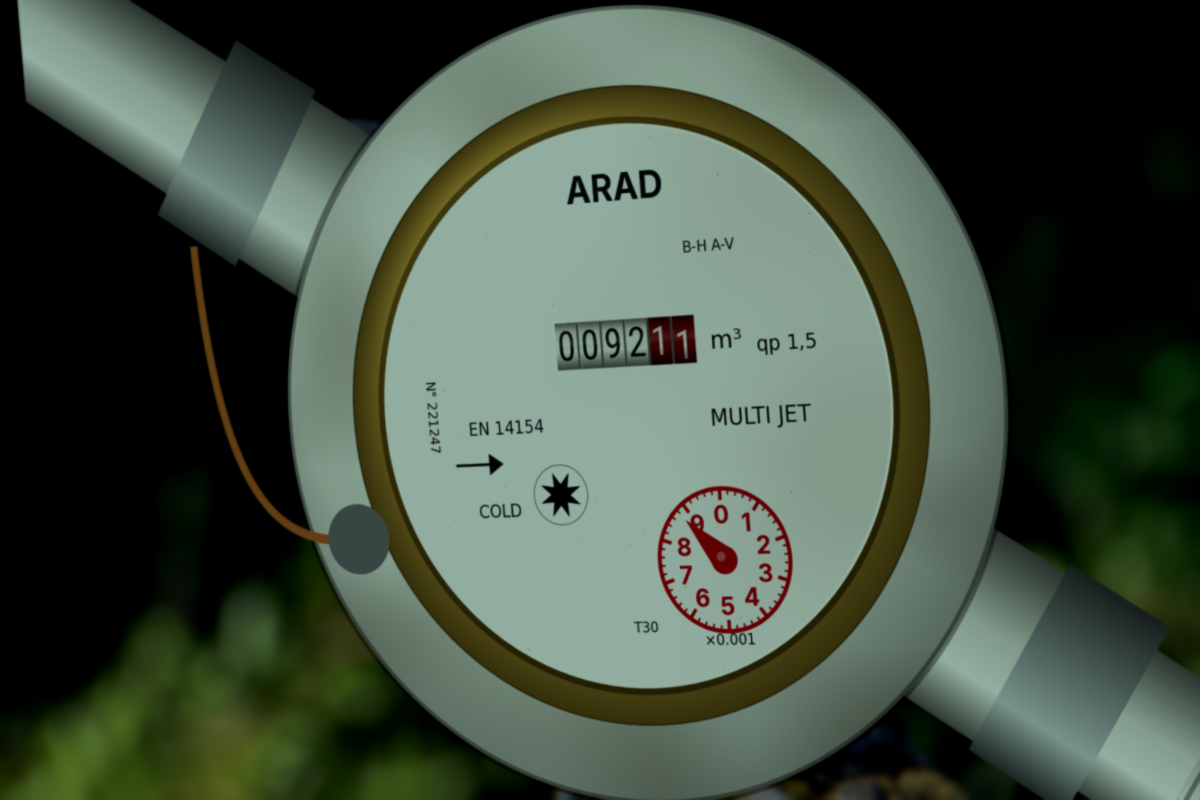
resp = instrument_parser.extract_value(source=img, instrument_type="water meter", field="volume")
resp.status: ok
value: 92.108 m³
